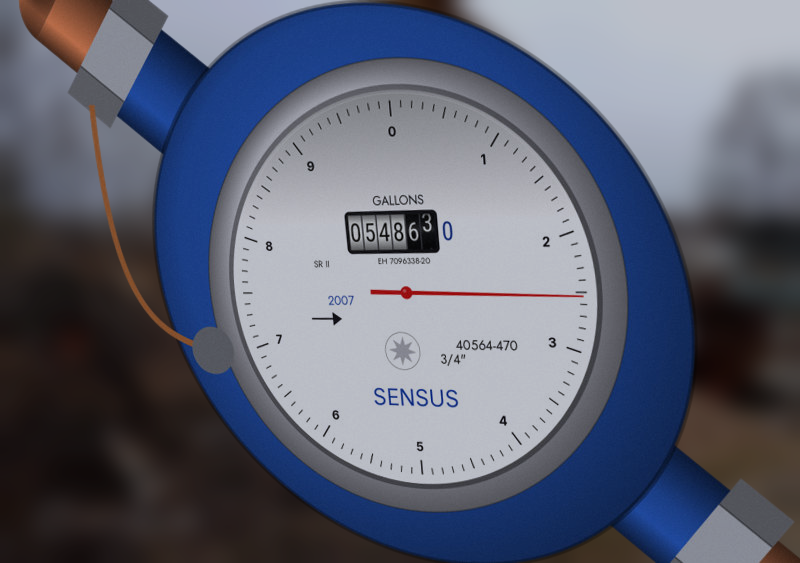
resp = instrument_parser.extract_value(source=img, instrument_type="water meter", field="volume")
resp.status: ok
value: 548632.5 gal
